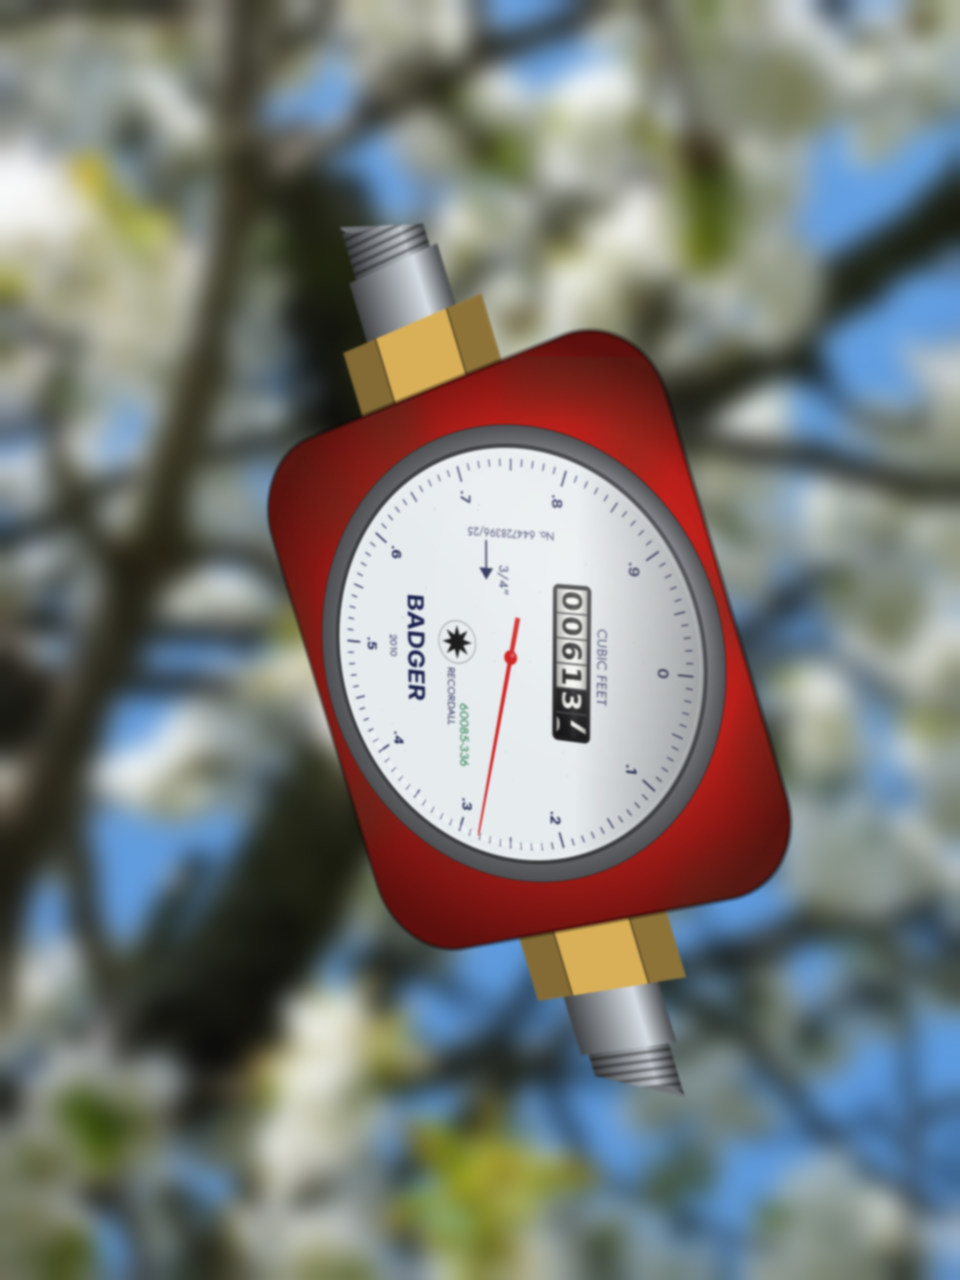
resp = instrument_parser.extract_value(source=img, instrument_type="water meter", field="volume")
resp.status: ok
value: 6137.28 ft³
